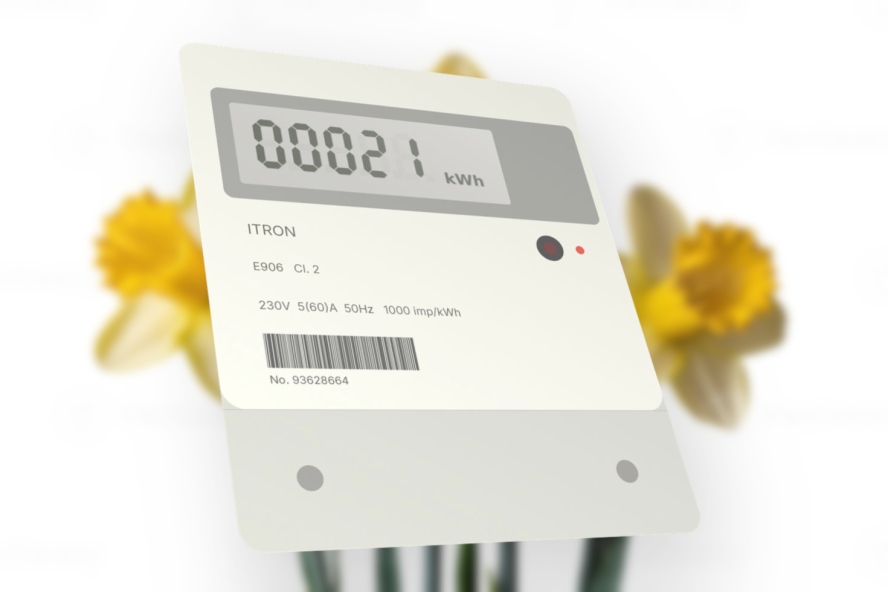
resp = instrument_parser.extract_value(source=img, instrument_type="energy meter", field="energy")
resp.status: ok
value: 21 kWh
